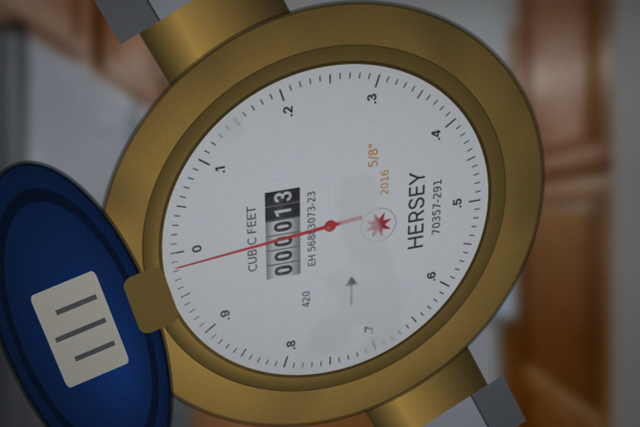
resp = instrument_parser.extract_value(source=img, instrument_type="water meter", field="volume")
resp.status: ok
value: 12.98 ft³
